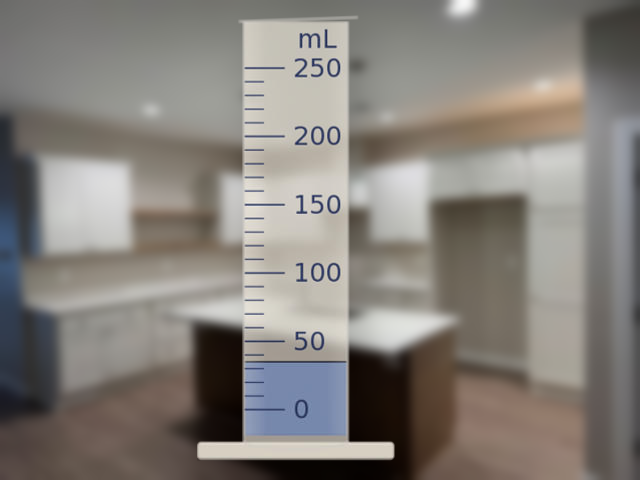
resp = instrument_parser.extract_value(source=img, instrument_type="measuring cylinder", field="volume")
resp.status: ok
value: 35 mL
